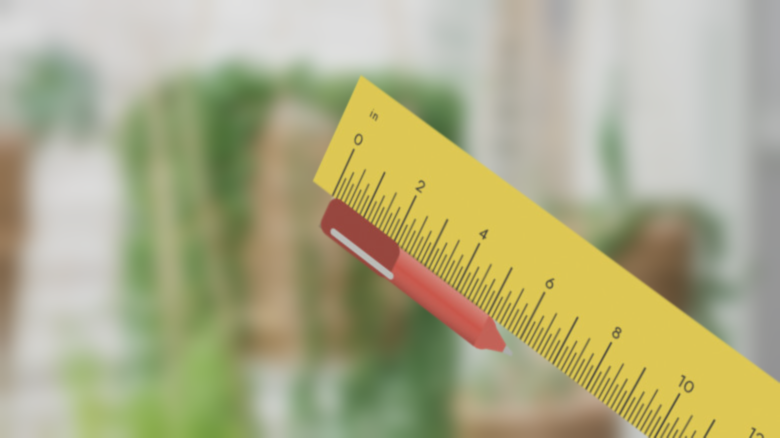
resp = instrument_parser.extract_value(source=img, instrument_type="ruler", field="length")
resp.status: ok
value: 6 in
